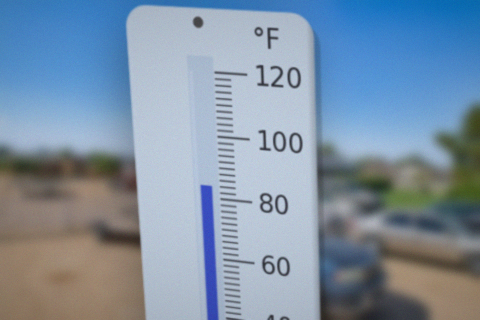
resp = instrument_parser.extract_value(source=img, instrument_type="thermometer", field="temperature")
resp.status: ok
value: 84 °F
